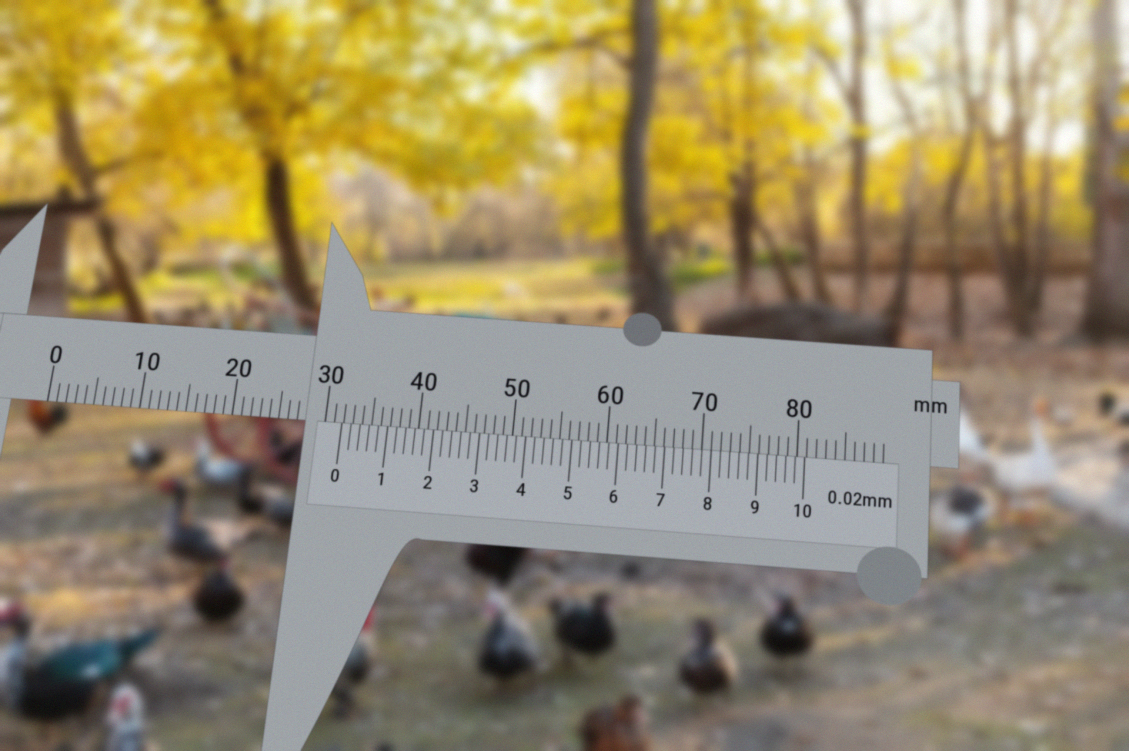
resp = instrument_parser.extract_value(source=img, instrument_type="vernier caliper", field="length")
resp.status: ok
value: 31.8 mm
